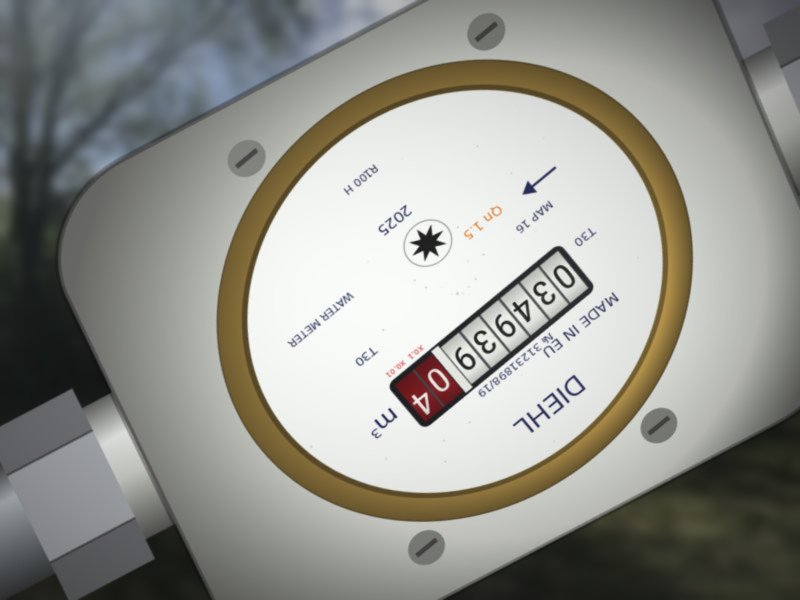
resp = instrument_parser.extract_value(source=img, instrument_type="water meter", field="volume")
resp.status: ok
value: 34939.04 m³
